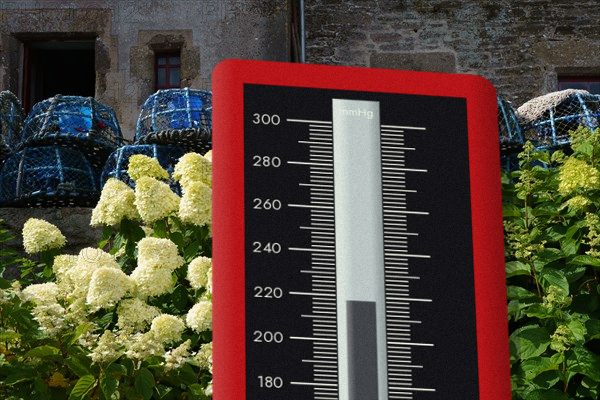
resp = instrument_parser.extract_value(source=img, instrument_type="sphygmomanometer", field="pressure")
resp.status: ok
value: 218 mmHg
